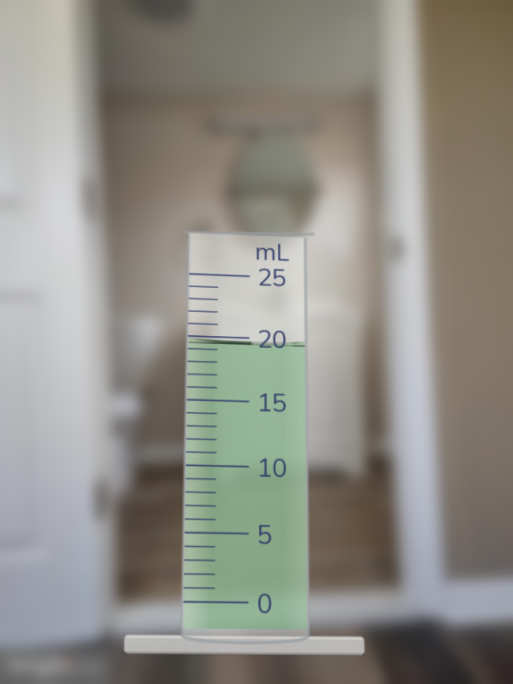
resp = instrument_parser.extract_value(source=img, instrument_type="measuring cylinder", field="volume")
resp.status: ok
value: 19.5 mL
